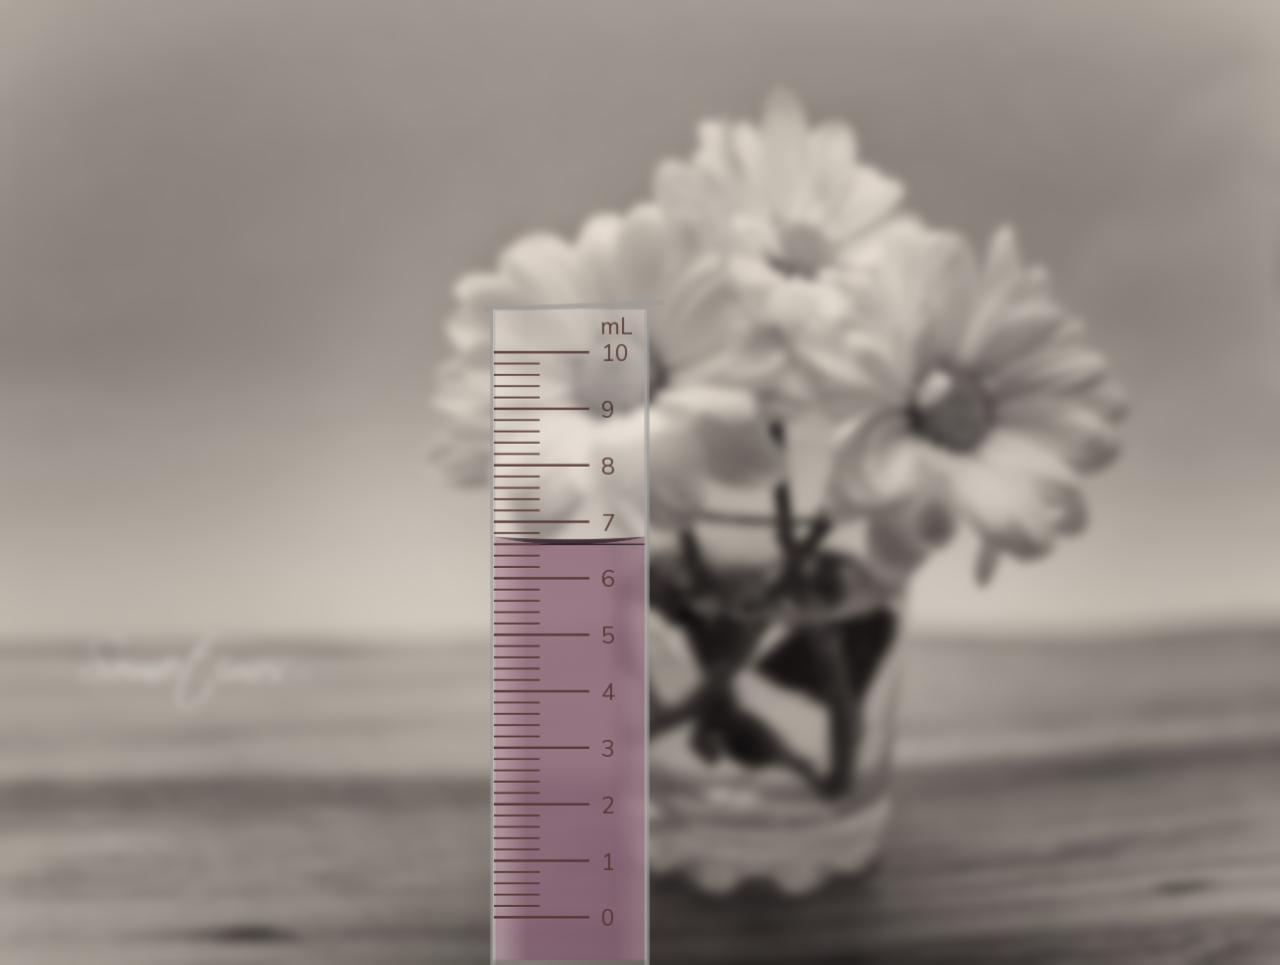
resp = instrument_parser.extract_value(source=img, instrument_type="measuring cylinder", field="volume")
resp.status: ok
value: 6.6 mL
